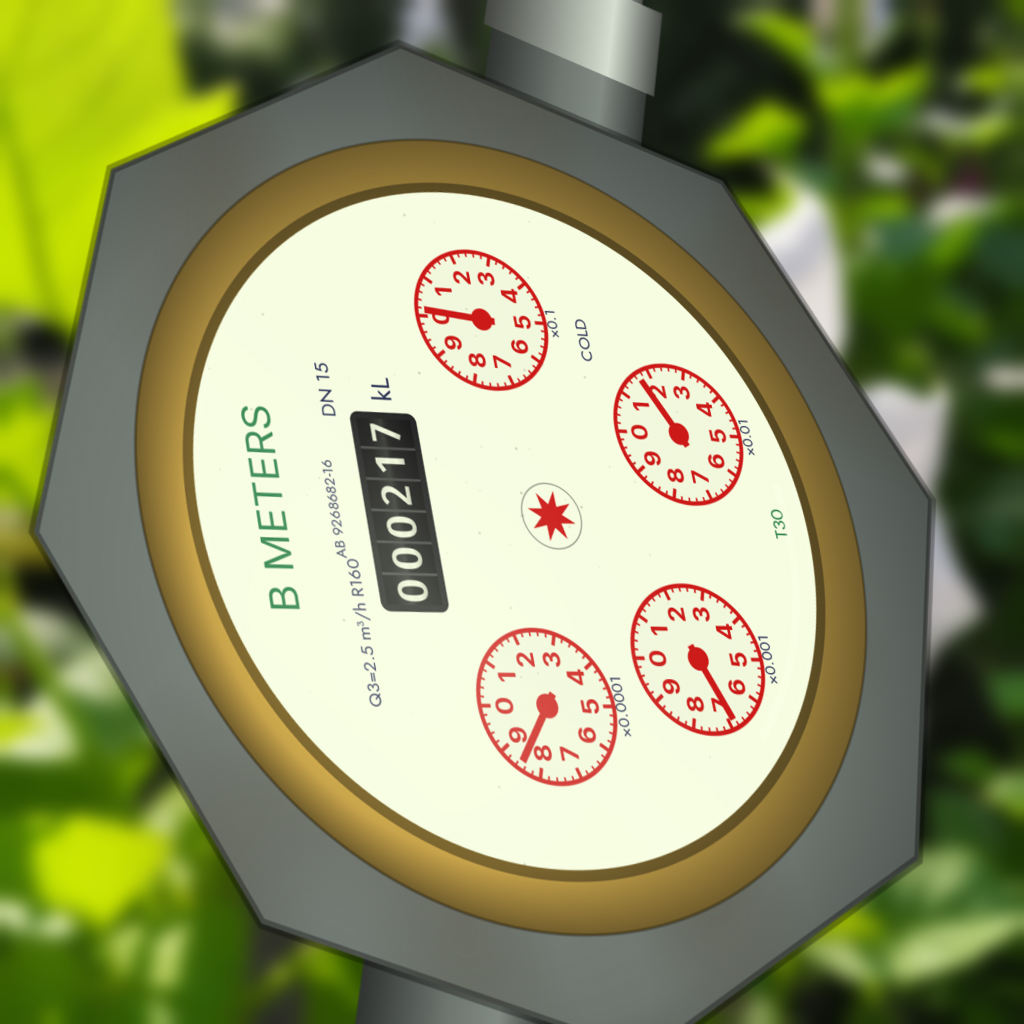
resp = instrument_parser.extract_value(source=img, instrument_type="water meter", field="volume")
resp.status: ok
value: 217.0168 kL
